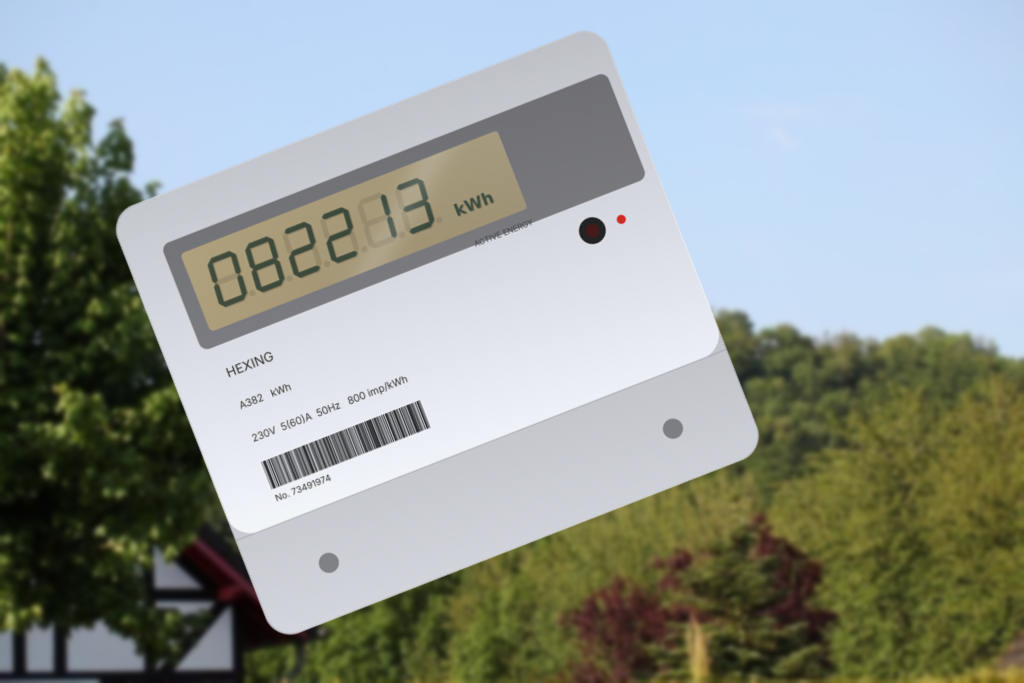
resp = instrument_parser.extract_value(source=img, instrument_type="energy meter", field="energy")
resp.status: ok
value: 82213 kWh
